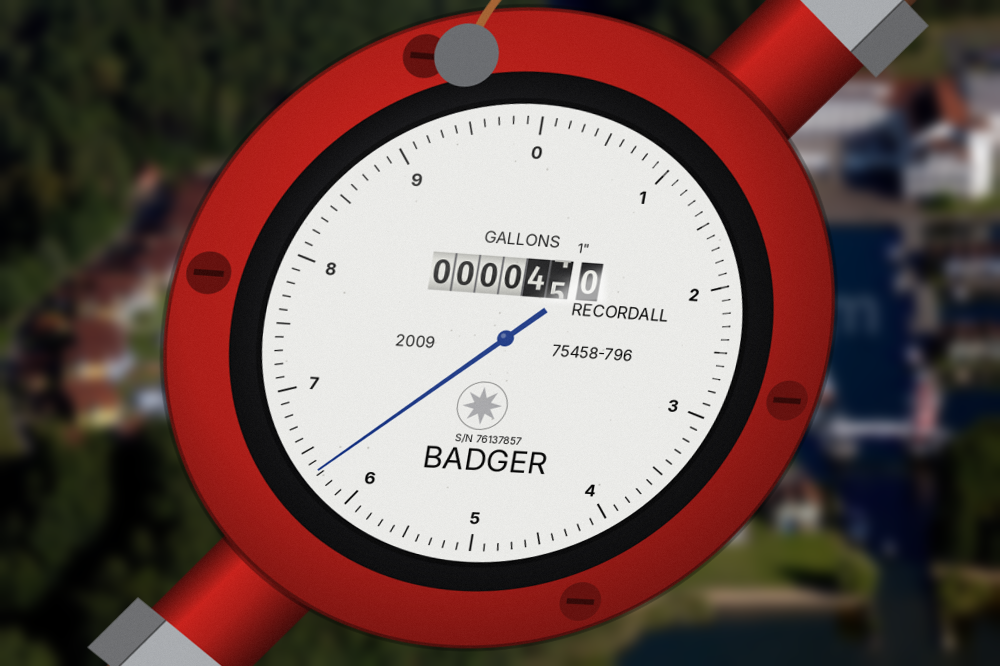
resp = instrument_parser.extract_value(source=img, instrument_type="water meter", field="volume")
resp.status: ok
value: 446.3 gal
